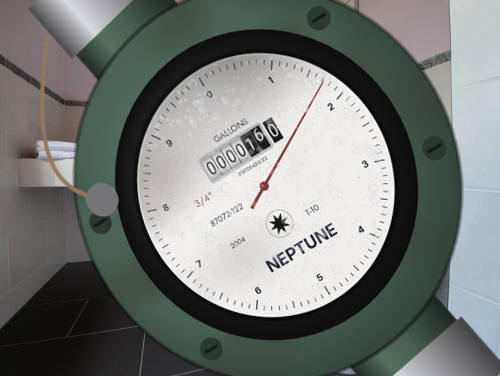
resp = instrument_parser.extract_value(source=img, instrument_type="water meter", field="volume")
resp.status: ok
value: 161.7 gal
